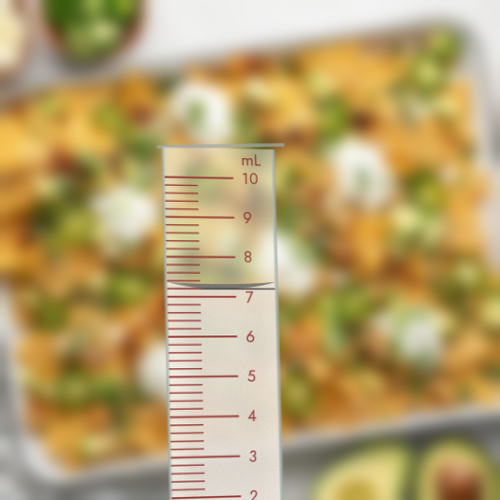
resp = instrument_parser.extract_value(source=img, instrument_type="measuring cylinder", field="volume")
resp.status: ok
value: 7.2 mL
